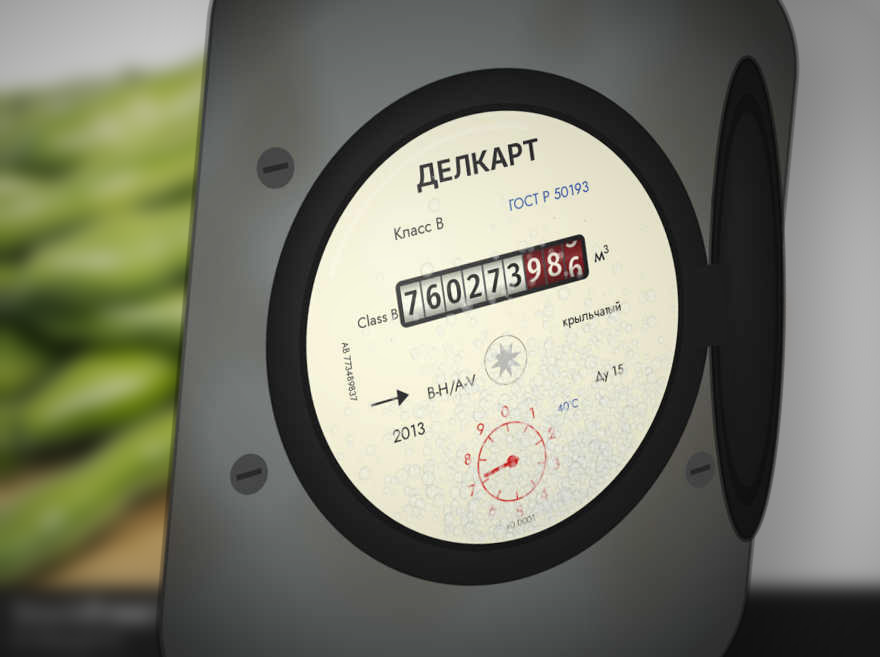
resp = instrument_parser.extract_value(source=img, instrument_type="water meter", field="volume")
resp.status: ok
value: 760273.9857 m³
